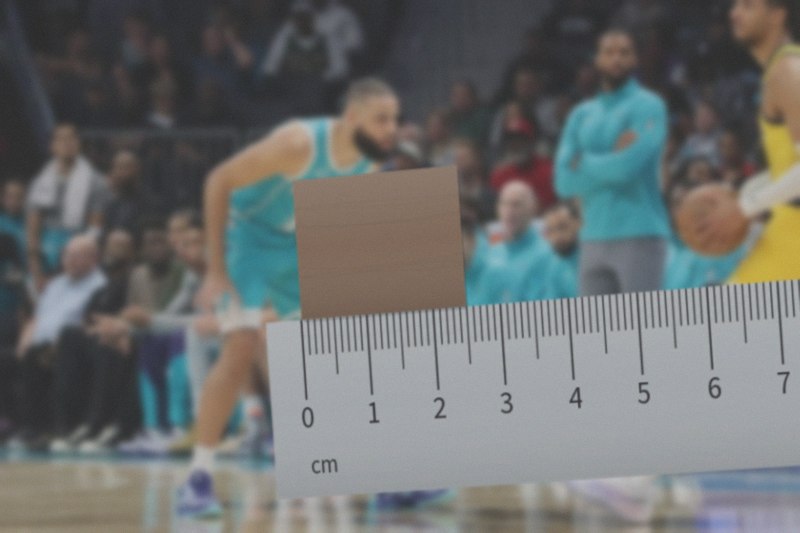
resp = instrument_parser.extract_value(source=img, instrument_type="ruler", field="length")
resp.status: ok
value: 2.5 cm
